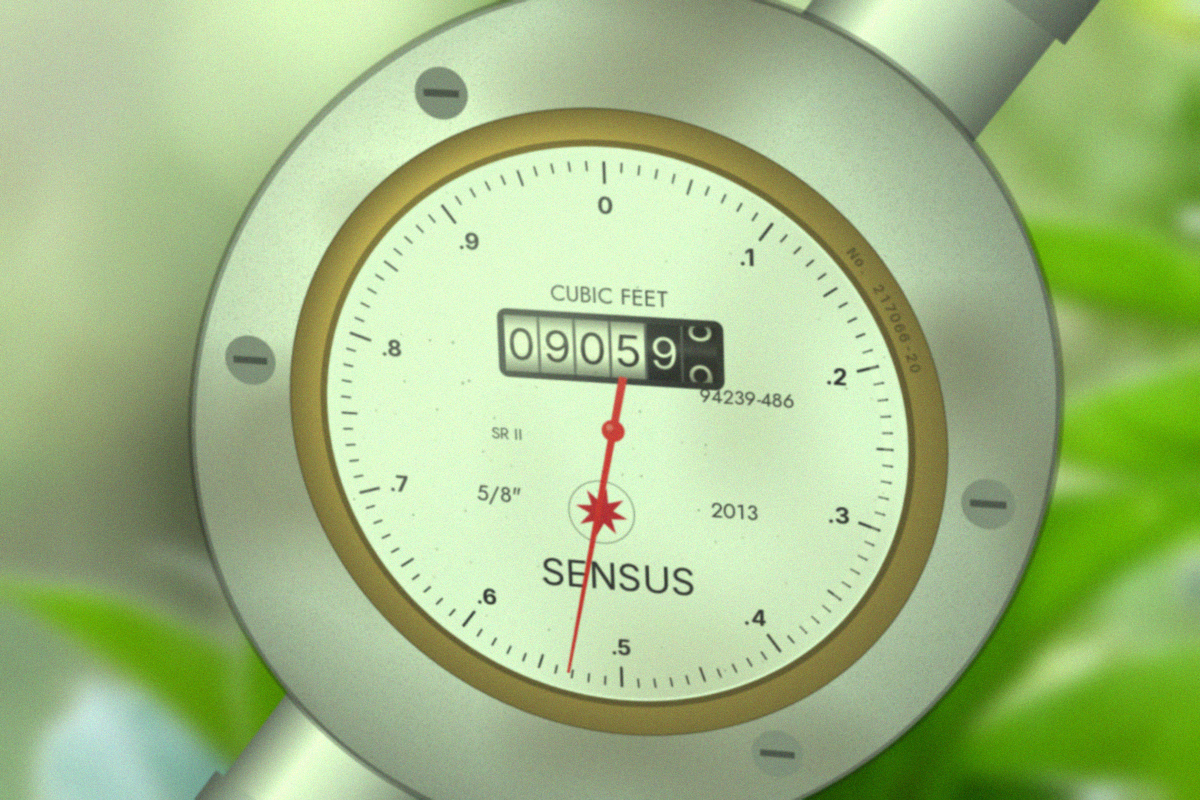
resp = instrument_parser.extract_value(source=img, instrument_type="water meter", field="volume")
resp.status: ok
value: 90598.53 ft³
